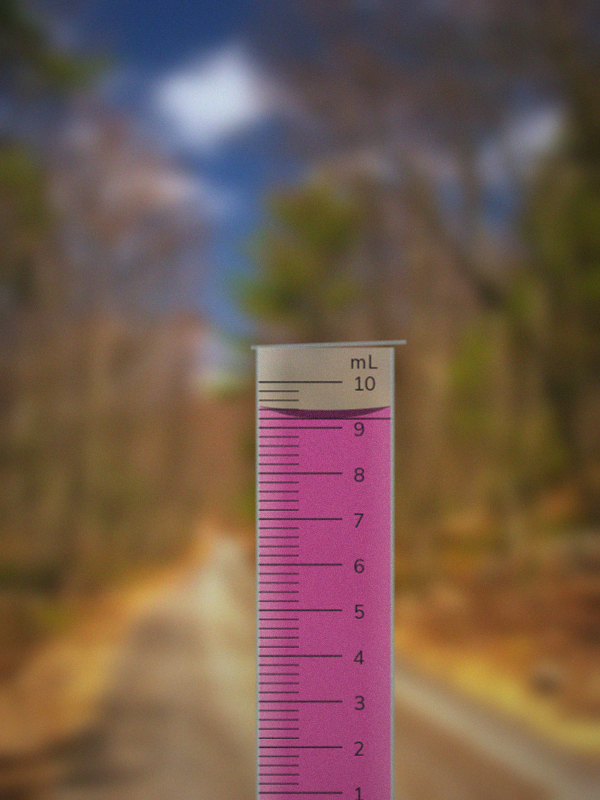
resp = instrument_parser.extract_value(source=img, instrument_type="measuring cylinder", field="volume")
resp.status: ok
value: 9.2 mL
